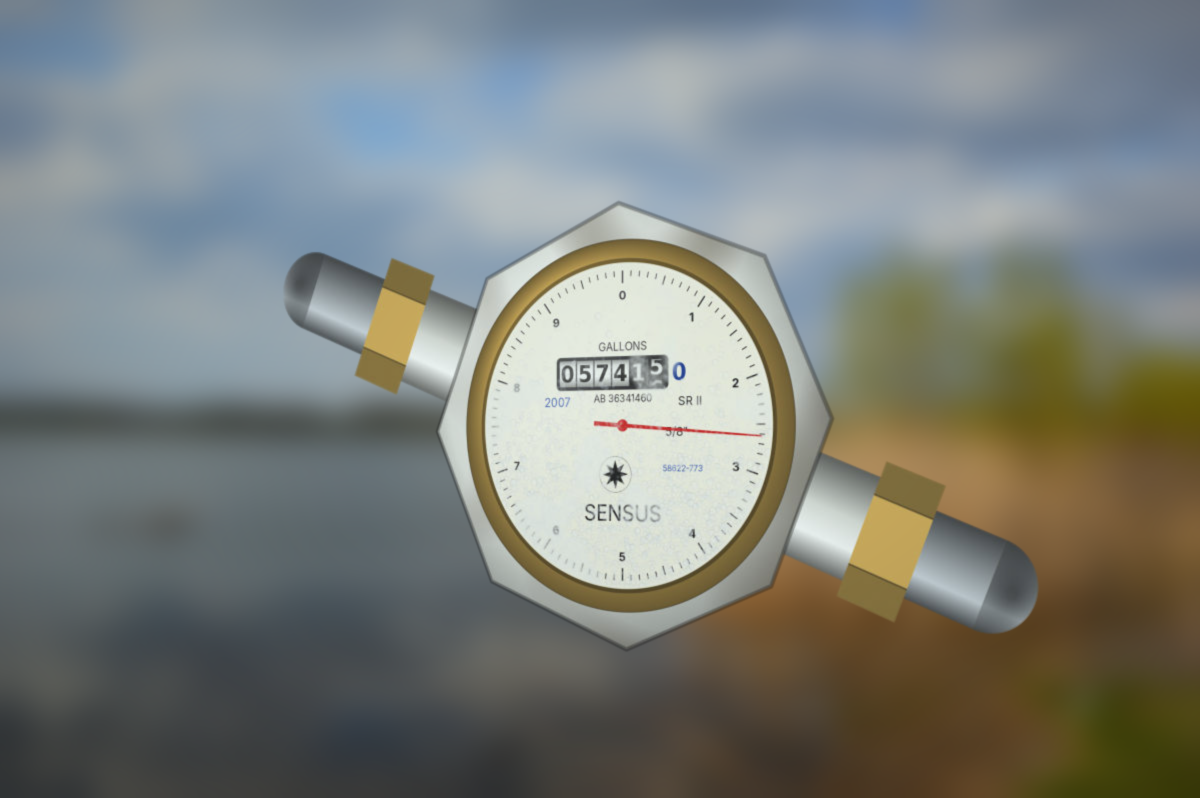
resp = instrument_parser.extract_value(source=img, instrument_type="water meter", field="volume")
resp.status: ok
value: 574152.6 gal
